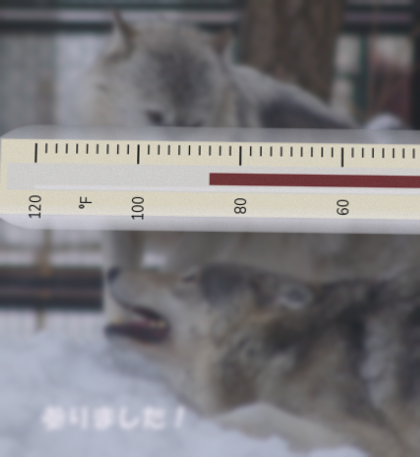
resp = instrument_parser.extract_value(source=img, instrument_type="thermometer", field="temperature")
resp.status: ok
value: 86 °F
